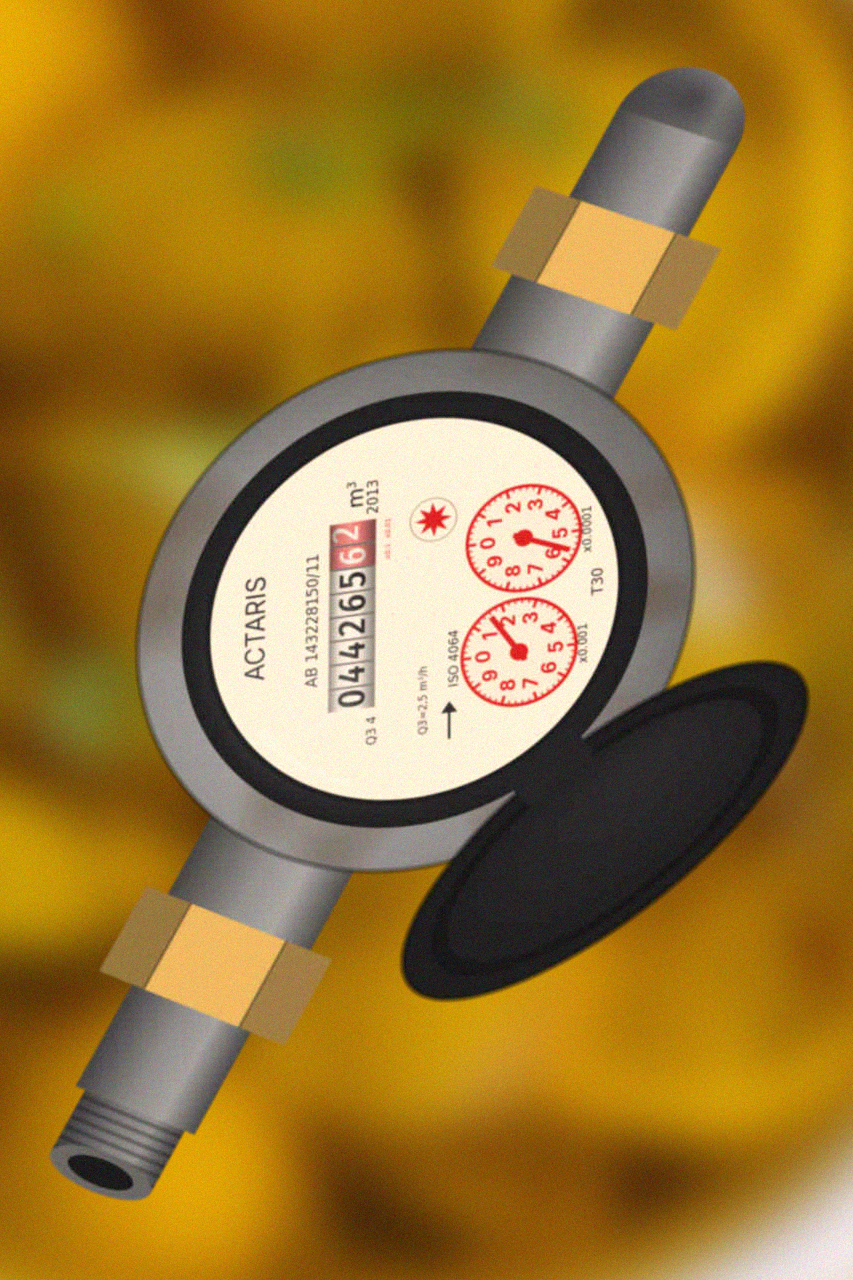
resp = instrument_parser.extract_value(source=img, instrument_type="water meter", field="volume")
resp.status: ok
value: 44265.6215 m³
